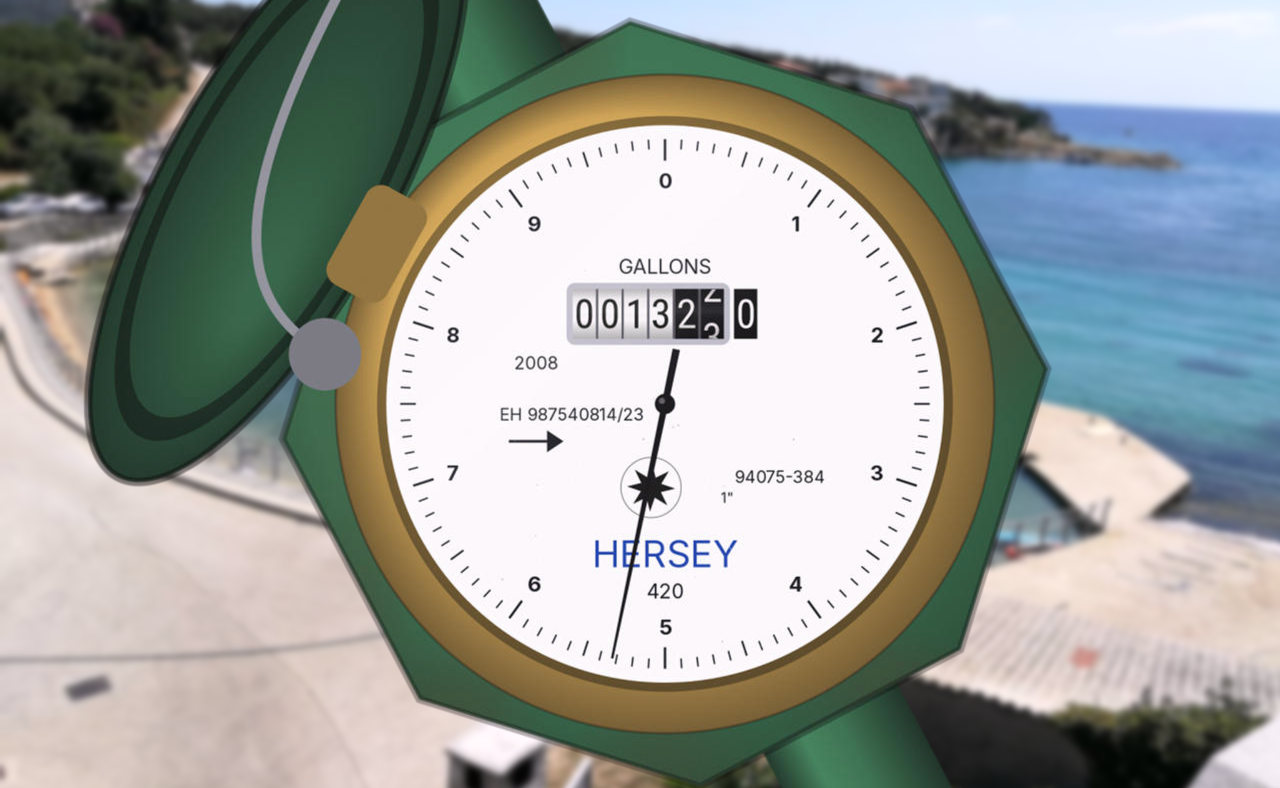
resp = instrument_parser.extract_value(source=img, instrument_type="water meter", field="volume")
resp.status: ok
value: 13225.3 gal
